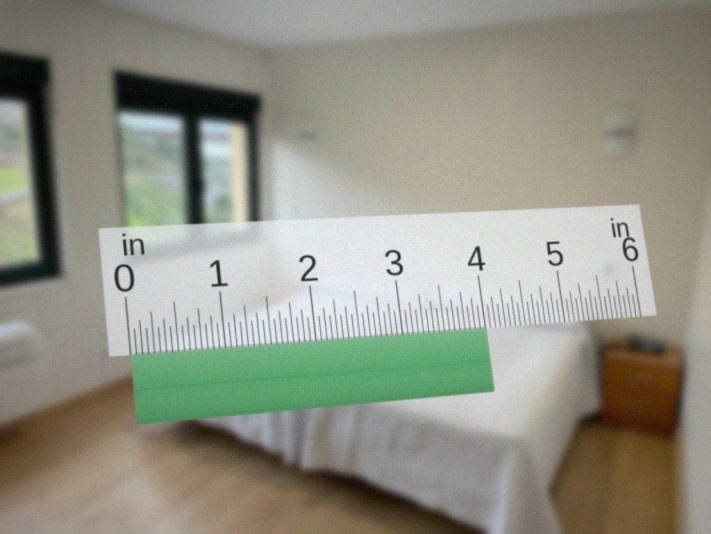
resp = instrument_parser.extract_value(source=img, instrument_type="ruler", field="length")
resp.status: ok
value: 4 in
